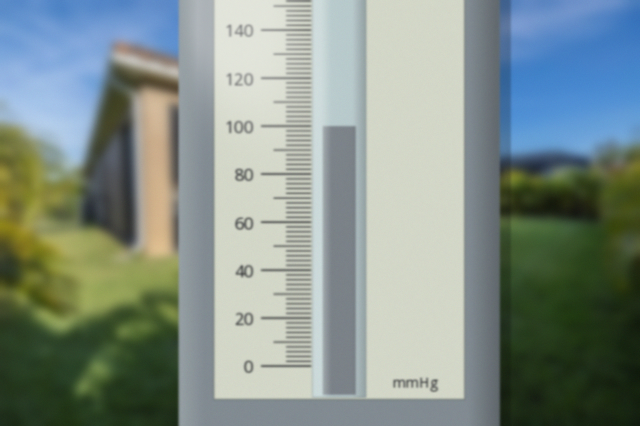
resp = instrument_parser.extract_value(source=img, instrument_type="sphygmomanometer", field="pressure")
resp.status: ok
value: 100 mmHg
